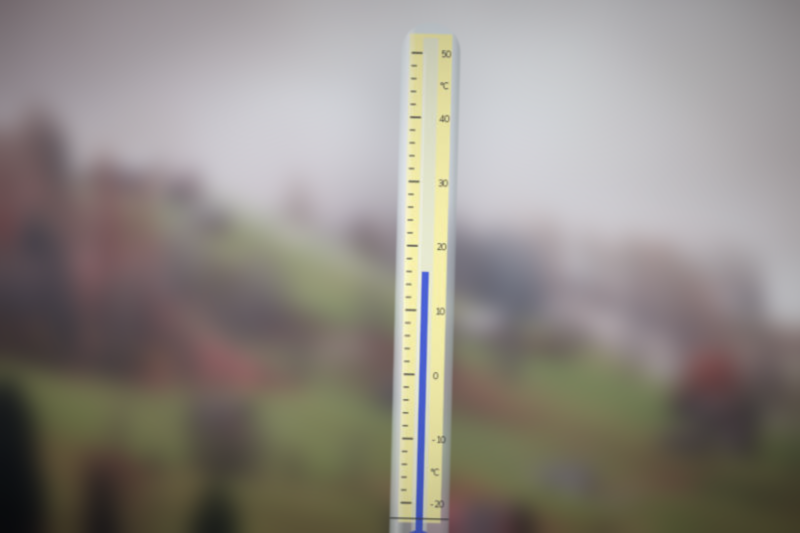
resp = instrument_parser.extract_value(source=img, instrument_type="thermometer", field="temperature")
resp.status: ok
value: 16 °C
